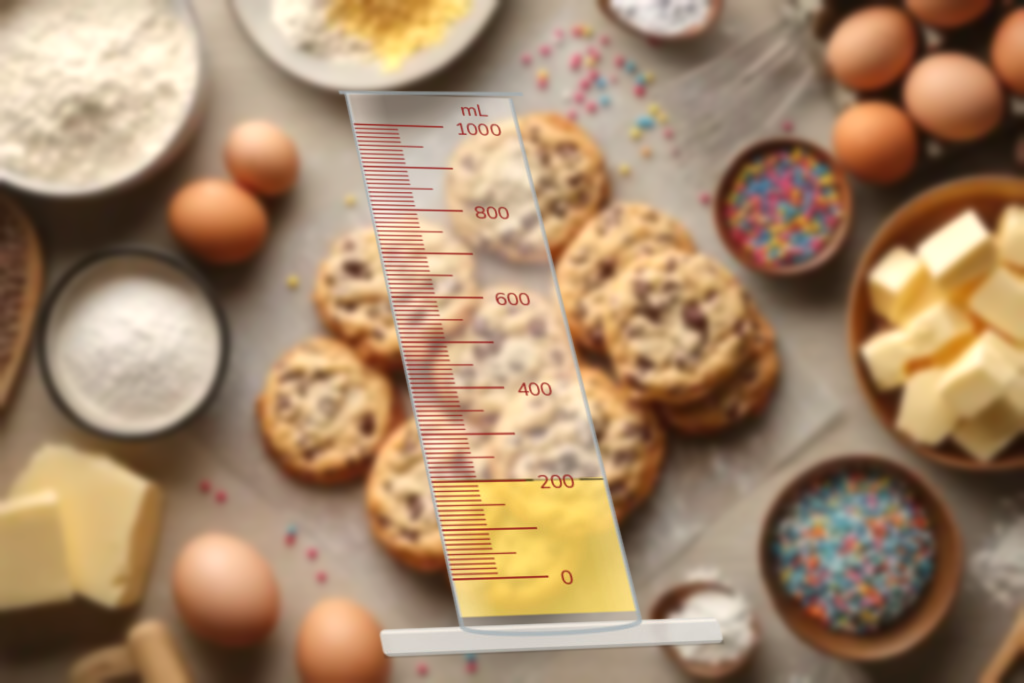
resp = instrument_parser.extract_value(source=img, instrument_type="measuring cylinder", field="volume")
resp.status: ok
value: 200 mL
